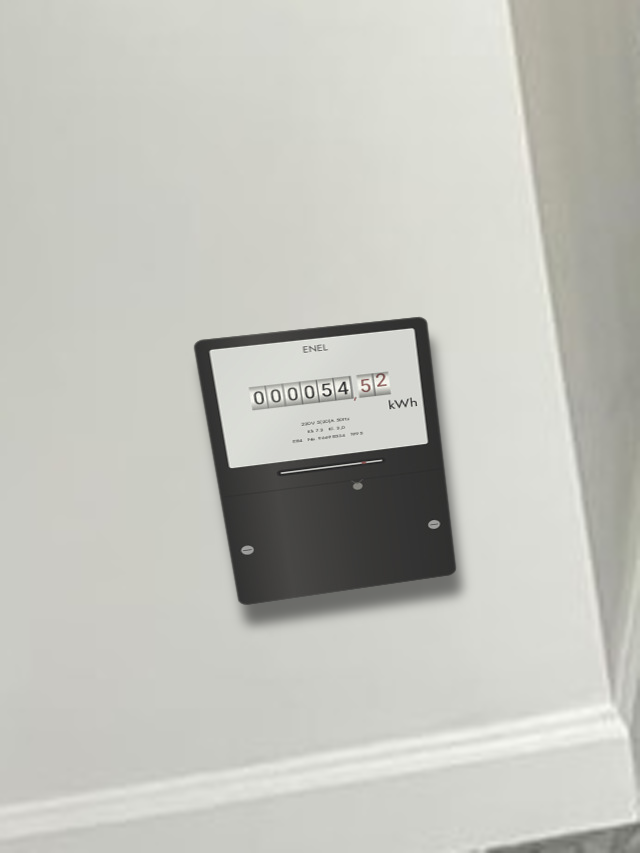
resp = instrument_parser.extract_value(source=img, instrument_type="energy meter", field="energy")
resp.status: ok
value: 54.52 kWh
